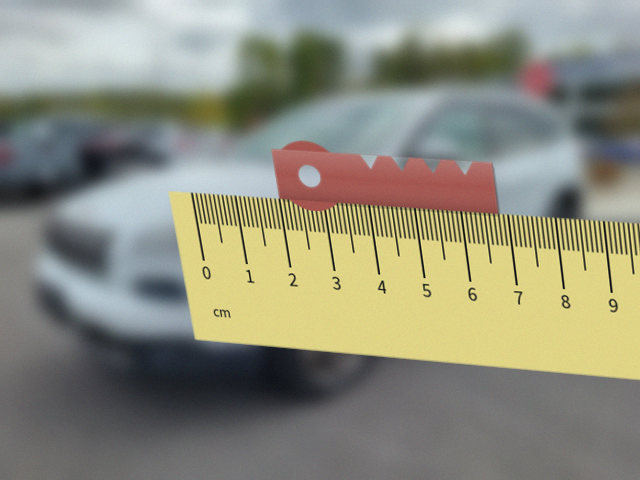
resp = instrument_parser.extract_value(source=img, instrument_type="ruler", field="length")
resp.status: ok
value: 4.8 cm
